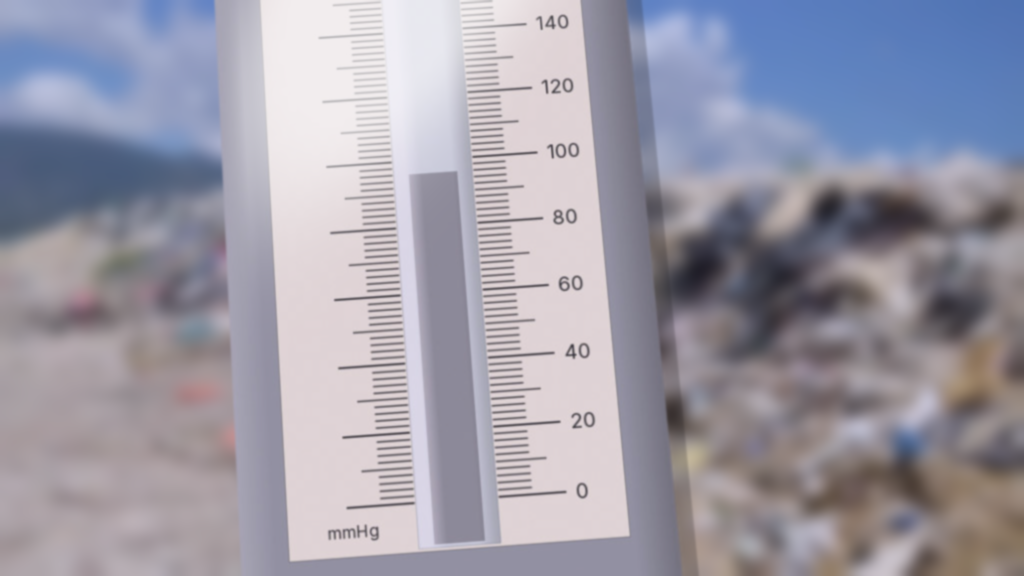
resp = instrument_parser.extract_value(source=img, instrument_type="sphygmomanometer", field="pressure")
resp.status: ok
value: 96 mmHg
